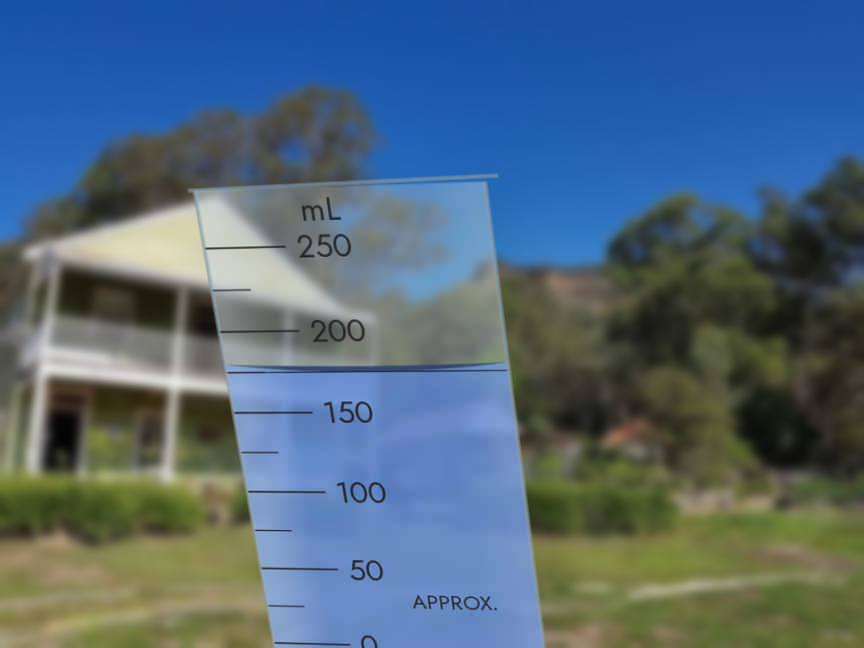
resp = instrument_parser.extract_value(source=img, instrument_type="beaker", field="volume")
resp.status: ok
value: 175 mL
